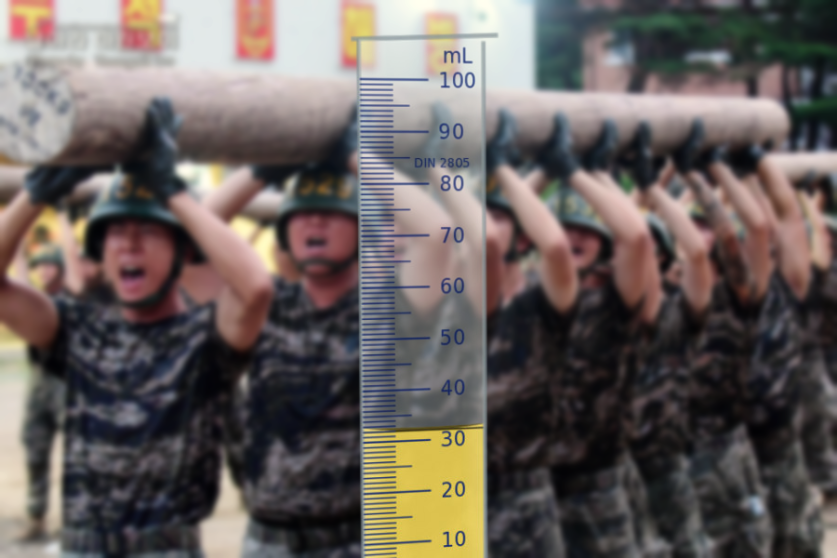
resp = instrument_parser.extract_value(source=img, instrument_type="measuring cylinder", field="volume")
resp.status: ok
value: 32 mL
